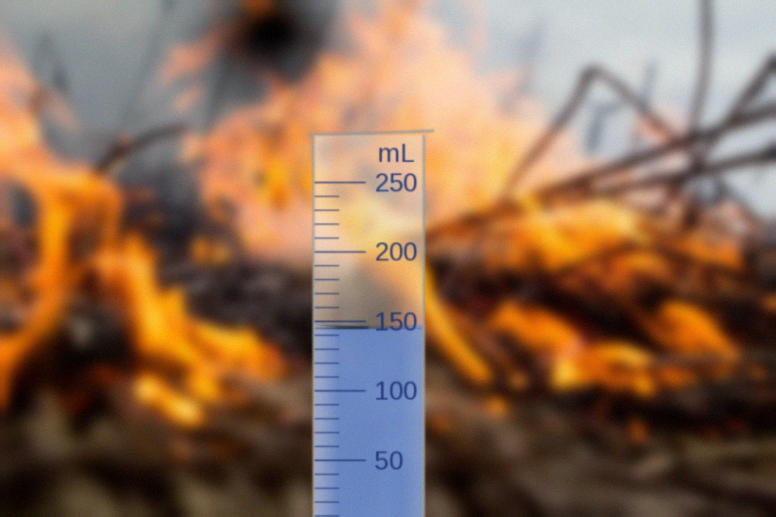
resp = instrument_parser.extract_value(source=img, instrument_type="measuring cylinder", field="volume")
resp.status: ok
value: 145 mL
